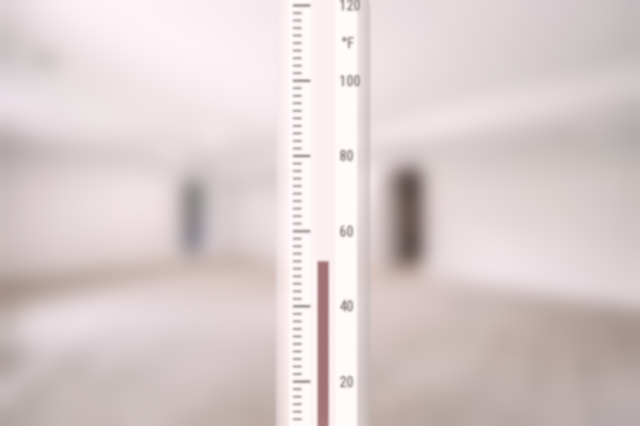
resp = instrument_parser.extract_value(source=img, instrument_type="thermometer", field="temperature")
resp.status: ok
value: 52 °F
